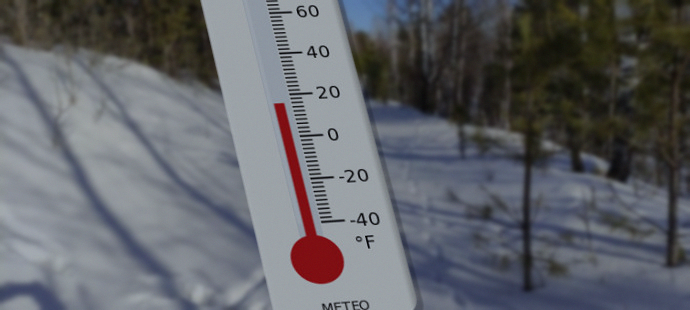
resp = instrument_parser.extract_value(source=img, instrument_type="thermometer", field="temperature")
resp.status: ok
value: 16 °F
